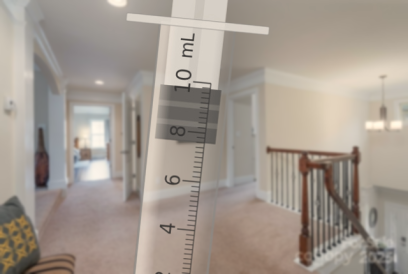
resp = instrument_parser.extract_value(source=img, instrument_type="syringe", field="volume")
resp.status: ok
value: 7.6 mL
